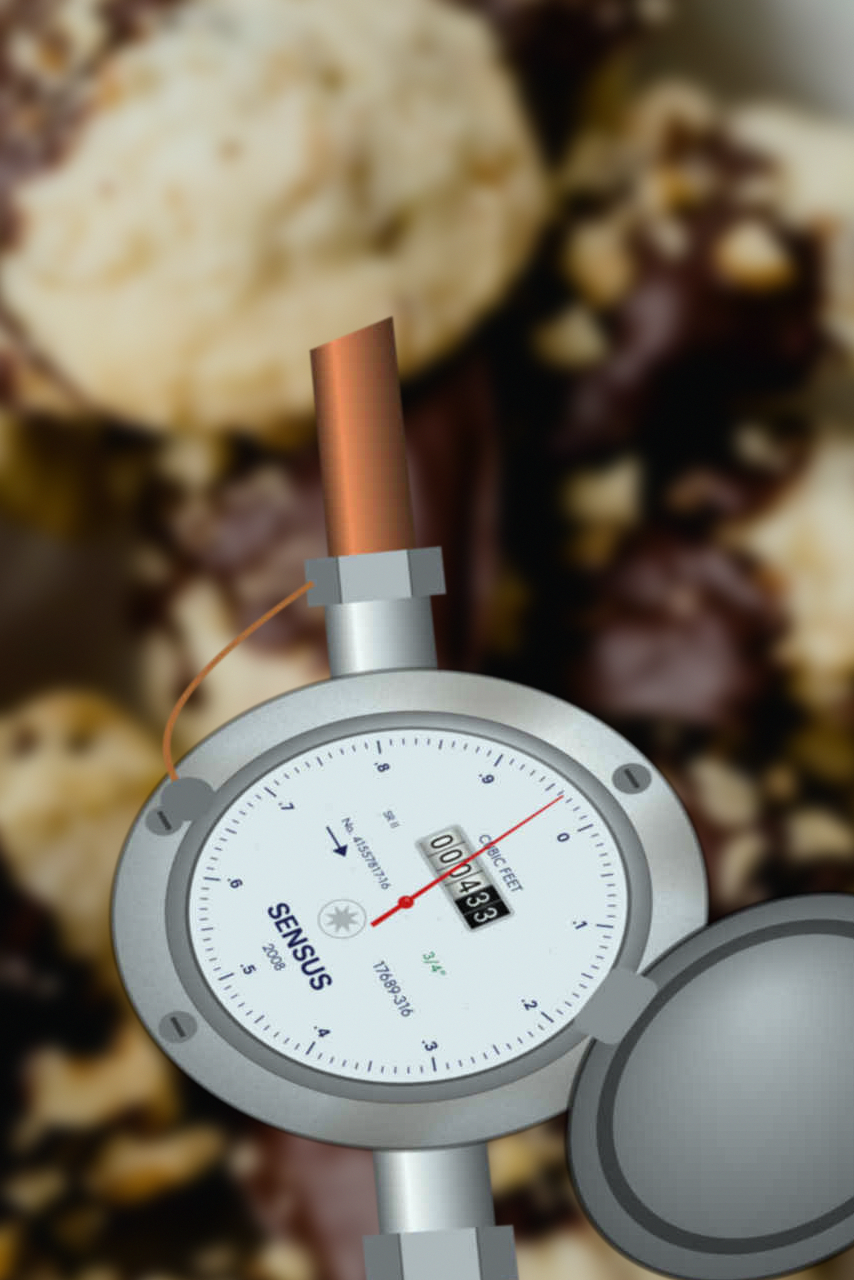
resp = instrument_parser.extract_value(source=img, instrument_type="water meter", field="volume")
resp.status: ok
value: 432.96 ft³
